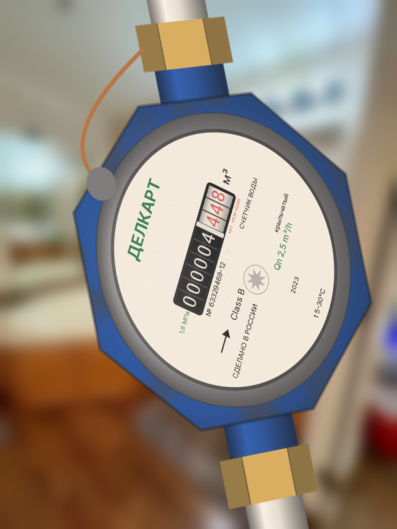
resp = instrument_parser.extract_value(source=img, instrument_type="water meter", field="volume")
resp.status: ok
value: 4.448 m³
